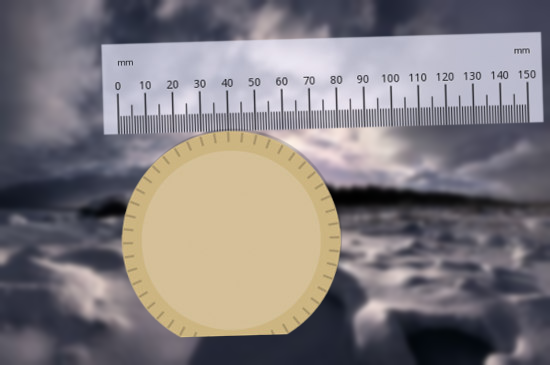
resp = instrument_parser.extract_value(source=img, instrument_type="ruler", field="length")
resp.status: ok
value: 80 mm
